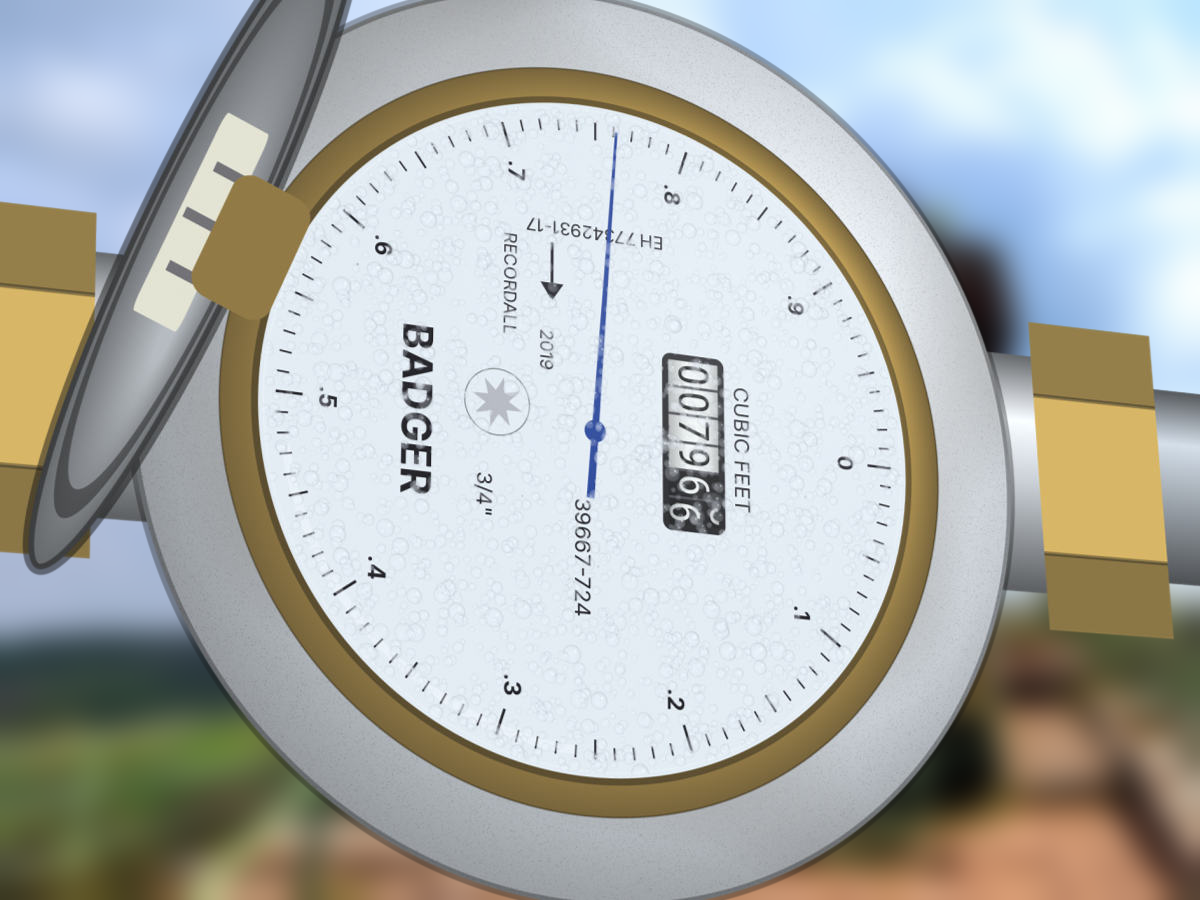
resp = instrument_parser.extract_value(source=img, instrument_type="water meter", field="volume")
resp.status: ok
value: 7965.76 ft³
